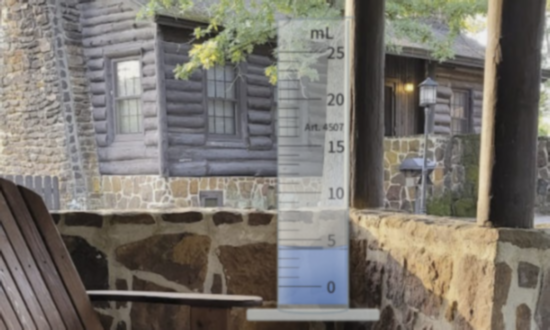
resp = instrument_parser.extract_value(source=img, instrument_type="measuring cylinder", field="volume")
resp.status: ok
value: 4 mL
